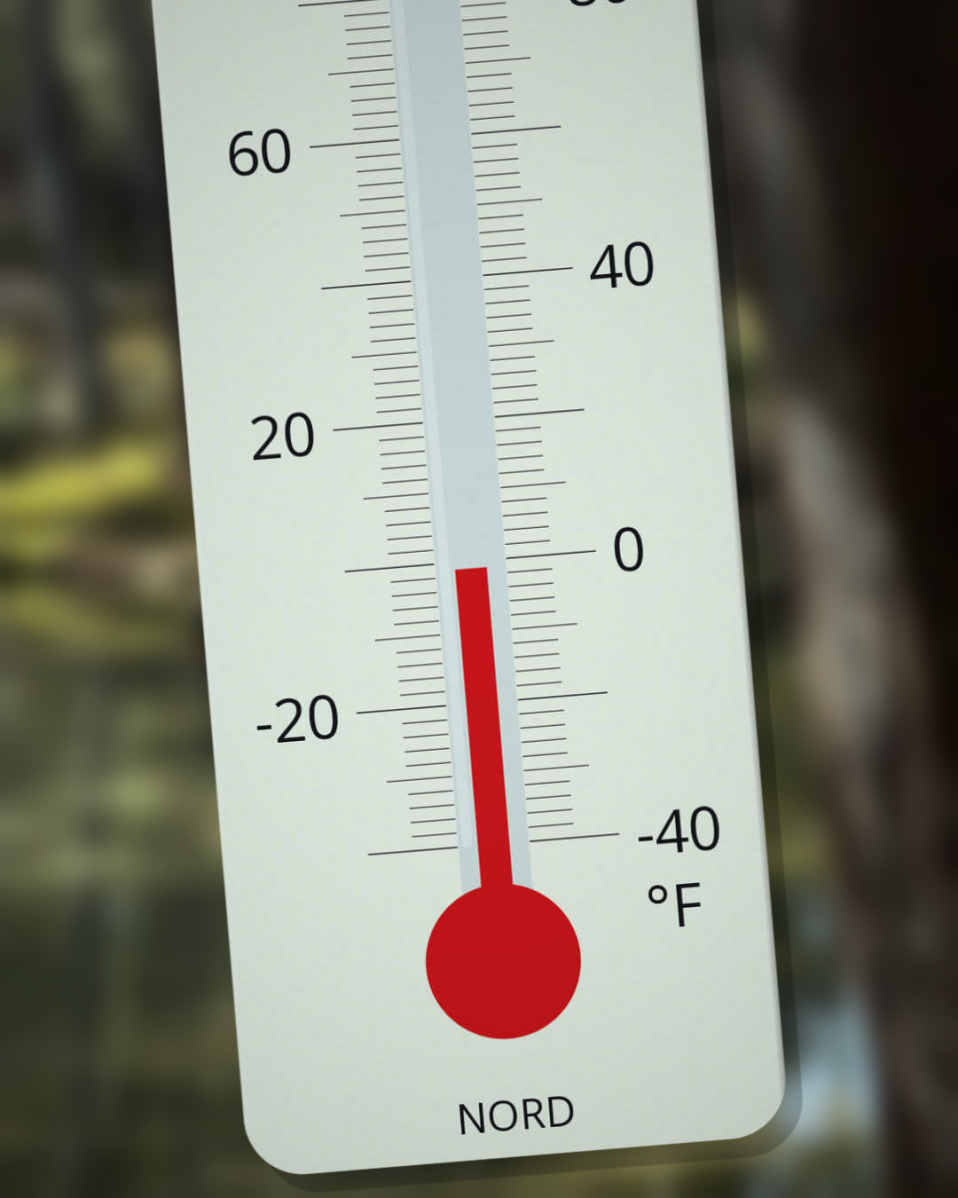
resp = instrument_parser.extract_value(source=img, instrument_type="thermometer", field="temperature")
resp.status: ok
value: -1 °F
